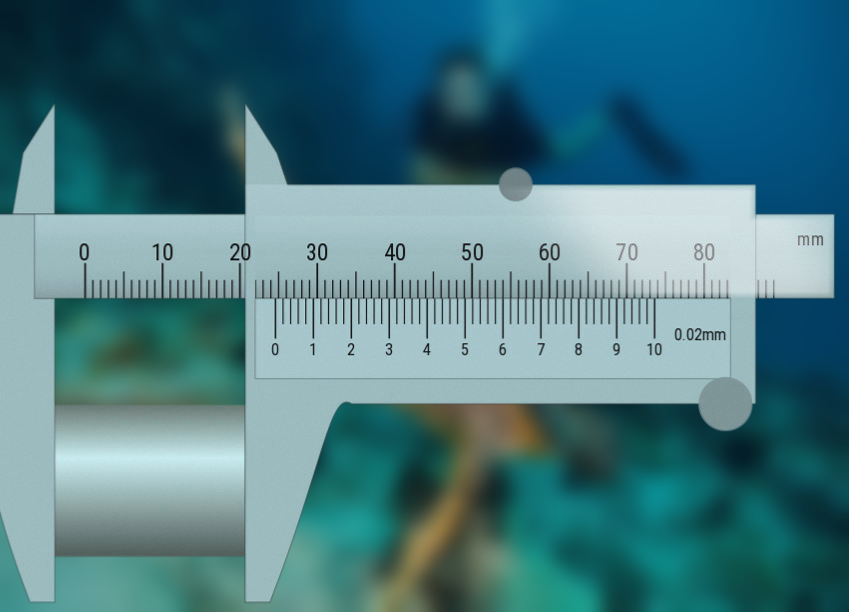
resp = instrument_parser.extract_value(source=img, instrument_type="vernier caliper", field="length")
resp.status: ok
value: 24.6 mm
